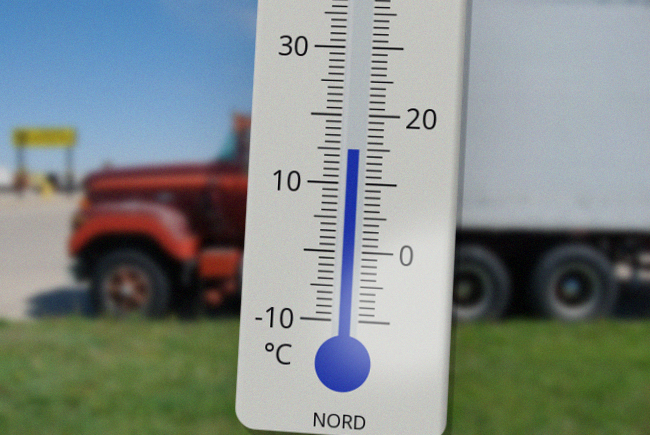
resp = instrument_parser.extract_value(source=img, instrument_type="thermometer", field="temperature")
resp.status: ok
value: 15 °C
